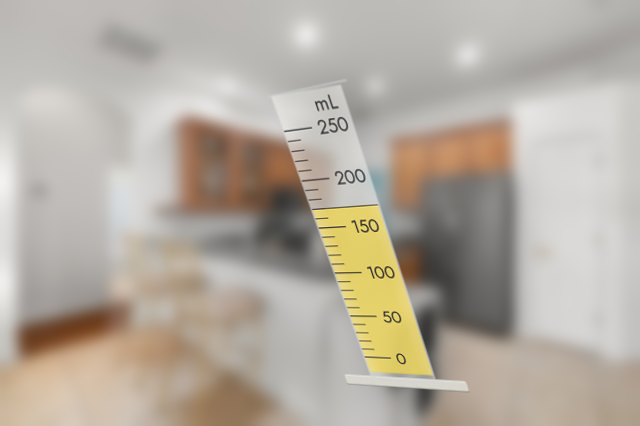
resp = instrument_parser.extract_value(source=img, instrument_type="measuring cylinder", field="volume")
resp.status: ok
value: 170 mL
